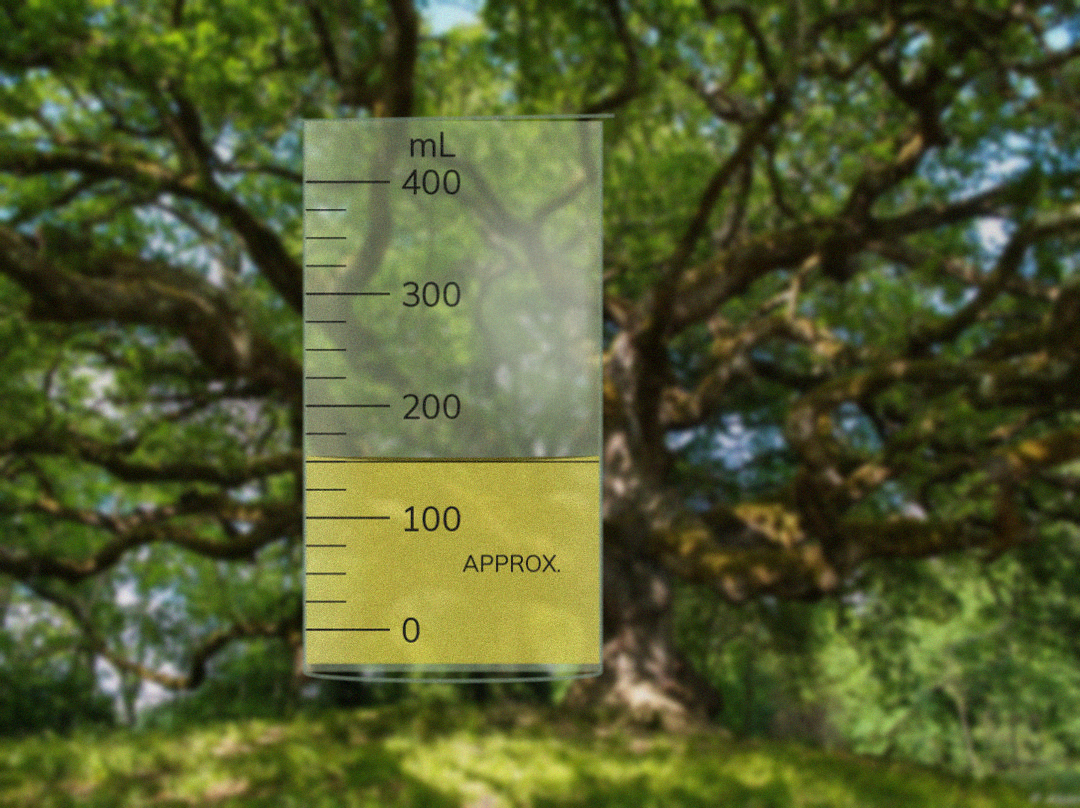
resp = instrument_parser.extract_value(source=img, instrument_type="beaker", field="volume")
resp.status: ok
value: 150 mL
